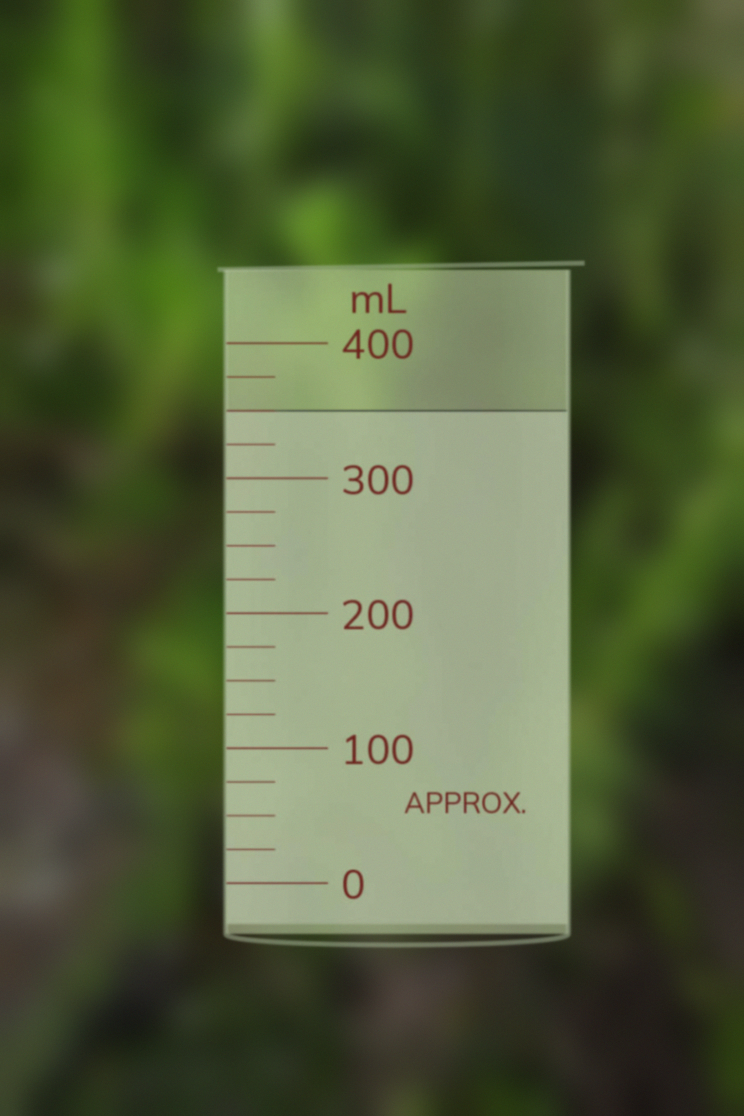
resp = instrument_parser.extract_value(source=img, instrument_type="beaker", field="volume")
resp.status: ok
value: 350 mL
